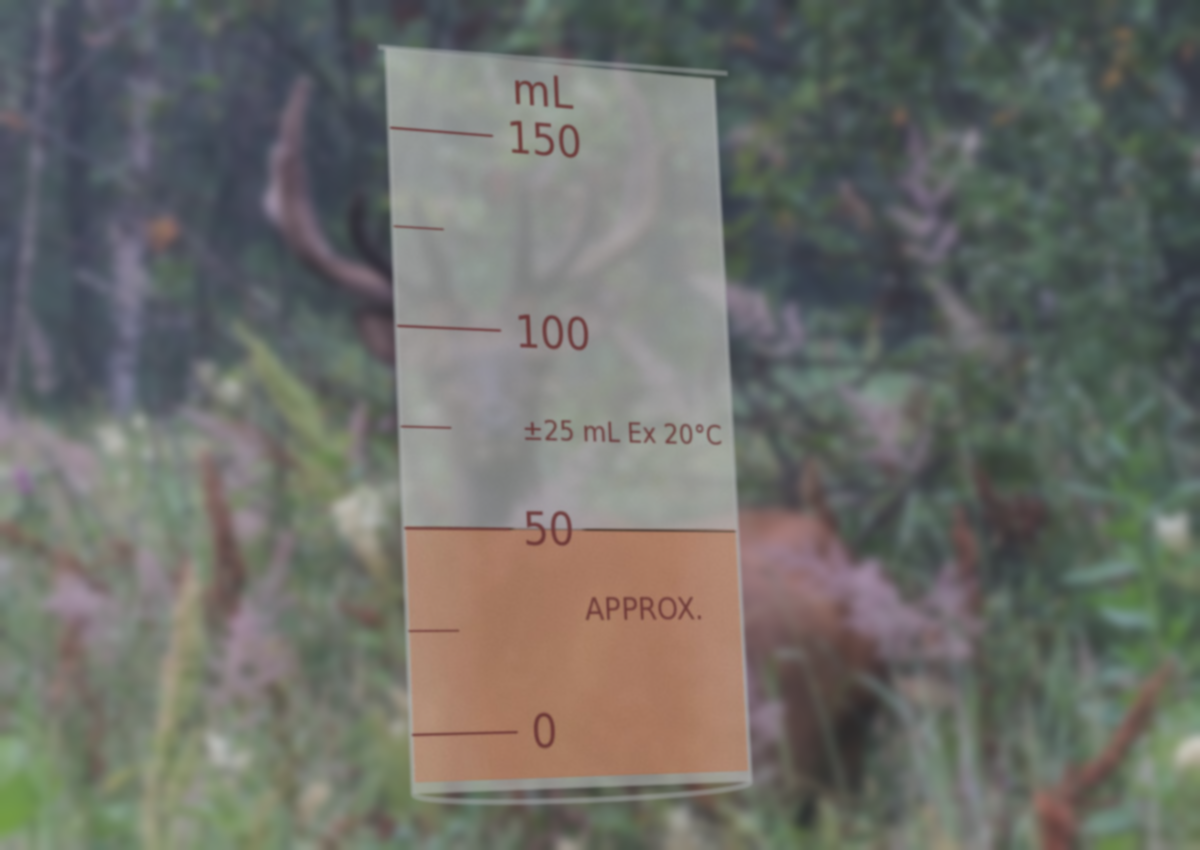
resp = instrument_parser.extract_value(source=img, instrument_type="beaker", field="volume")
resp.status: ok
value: 50 mL
